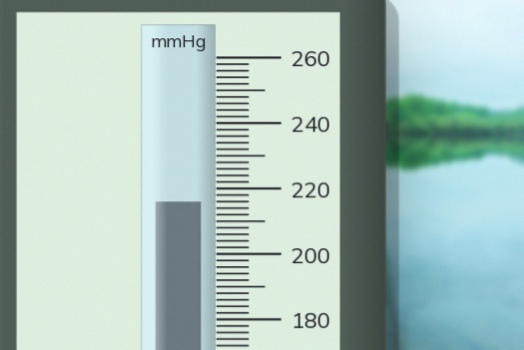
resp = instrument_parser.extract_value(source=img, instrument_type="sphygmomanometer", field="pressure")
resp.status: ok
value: 216 mmHg
